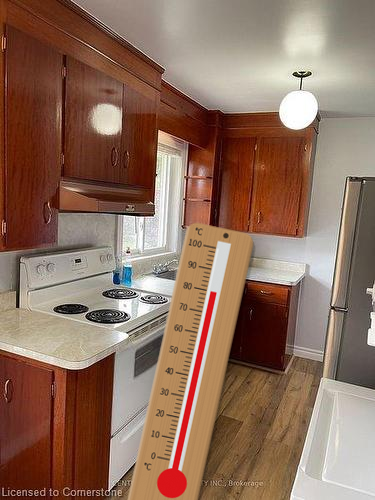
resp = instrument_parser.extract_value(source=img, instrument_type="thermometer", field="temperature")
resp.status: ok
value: 80 °C
